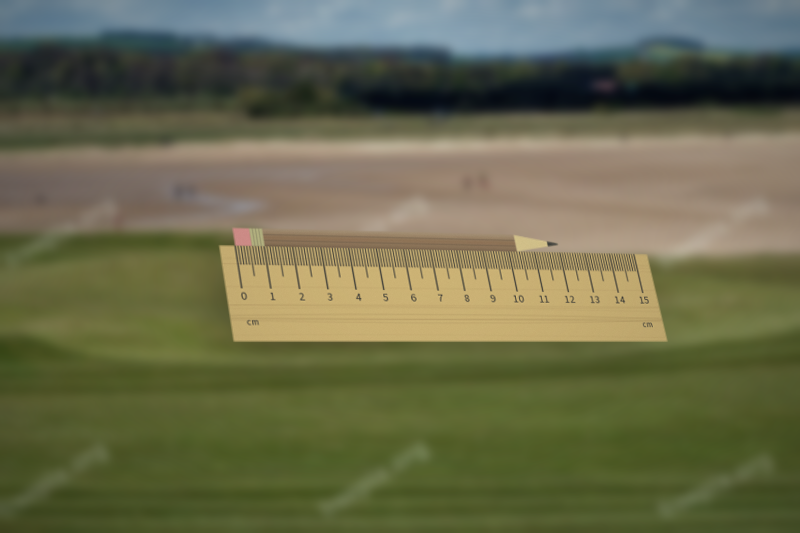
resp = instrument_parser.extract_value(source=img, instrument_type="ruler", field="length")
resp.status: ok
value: 12 cm
